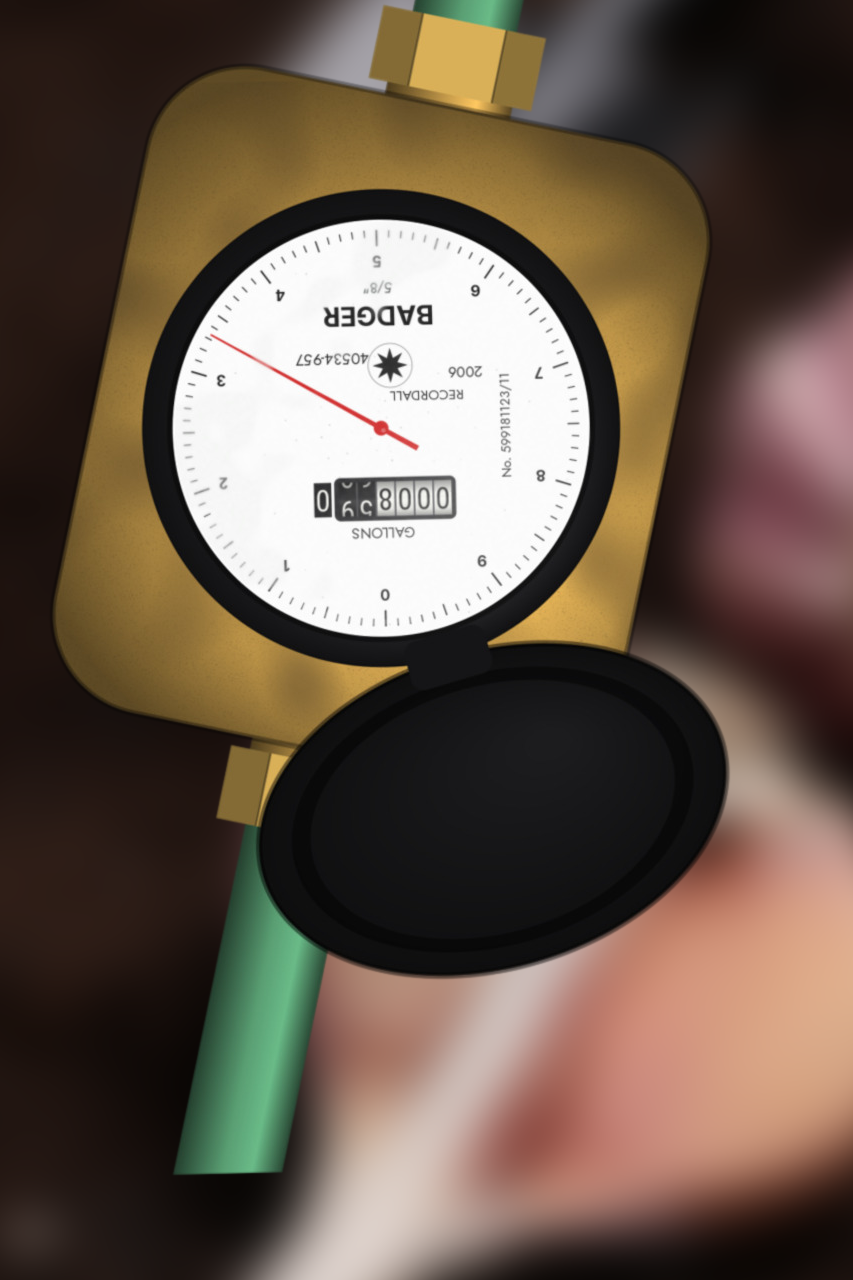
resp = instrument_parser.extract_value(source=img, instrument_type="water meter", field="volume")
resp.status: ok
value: 8593.3 gal
